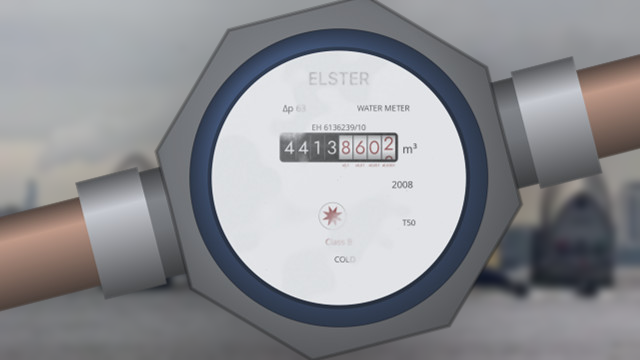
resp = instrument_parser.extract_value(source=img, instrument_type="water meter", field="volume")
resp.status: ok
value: 4413.8602 m³
